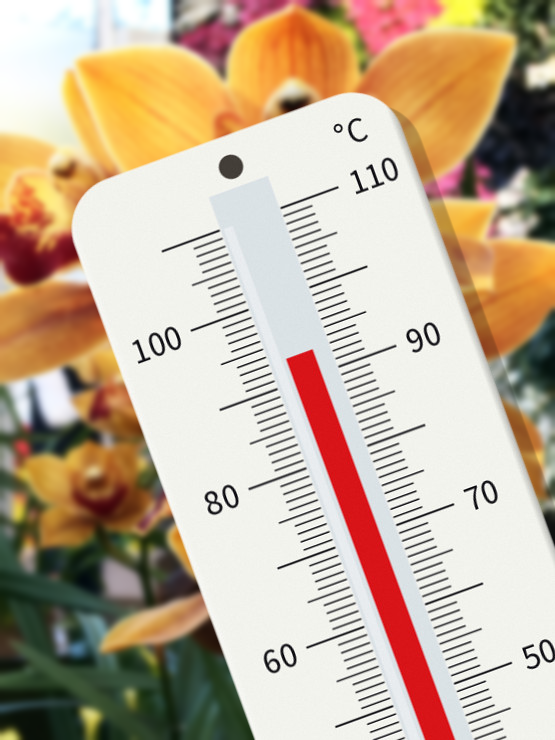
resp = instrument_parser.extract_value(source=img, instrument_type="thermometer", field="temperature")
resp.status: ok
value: 93 °C
